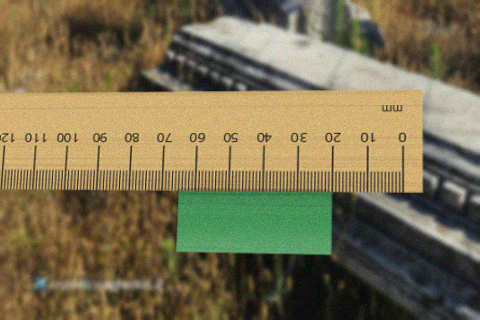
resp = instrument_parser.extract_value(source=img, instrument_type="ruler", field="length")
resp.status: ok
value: 45 mm
